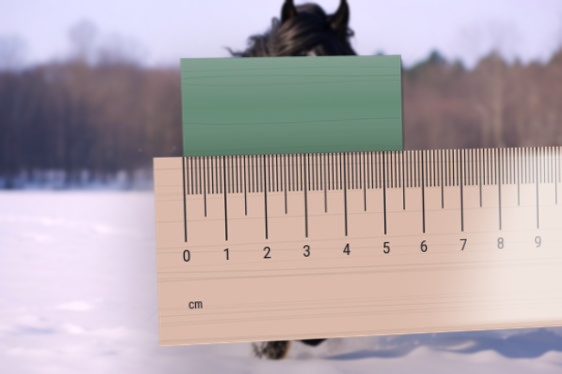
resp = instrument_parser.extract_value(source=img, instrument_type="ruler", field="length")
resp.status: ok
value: 5.5 cm
